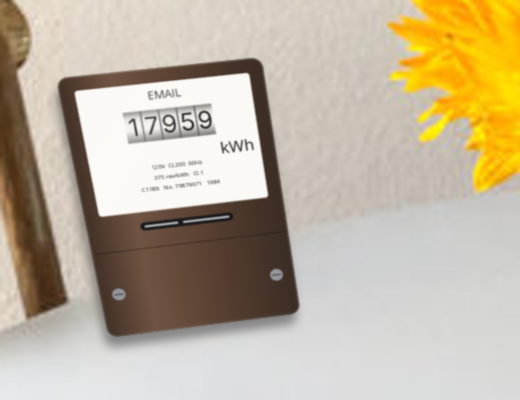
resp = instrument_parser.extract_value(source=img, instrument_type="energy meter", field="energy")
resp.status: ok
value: 17959 kWh
